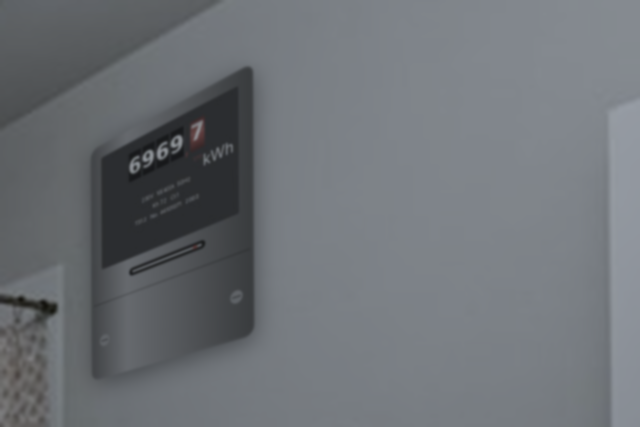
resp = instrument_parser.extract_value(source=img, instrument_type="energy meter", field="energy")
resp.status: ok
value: 6969.7 kWh
